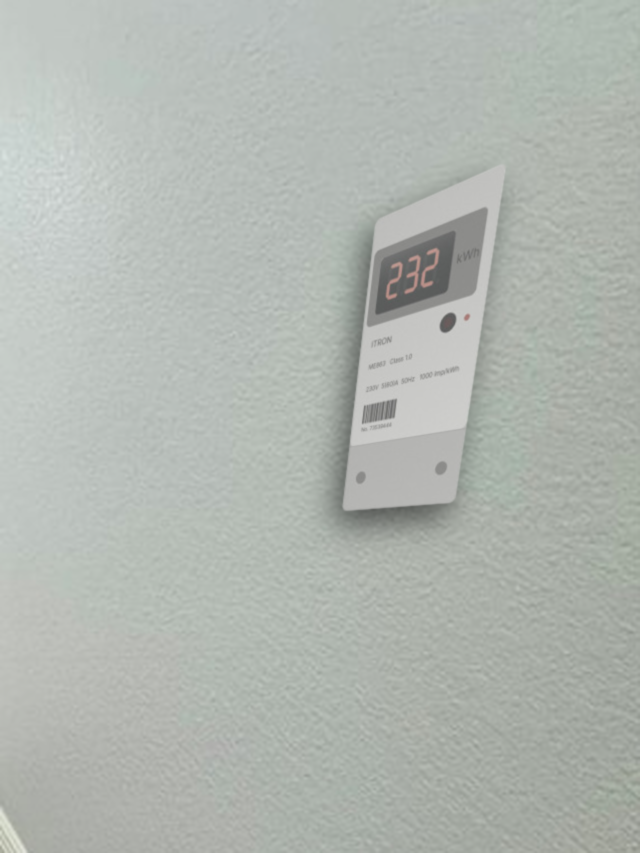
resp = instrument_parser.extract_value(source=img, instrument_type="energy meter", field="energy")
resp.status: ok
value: 232 kWh
